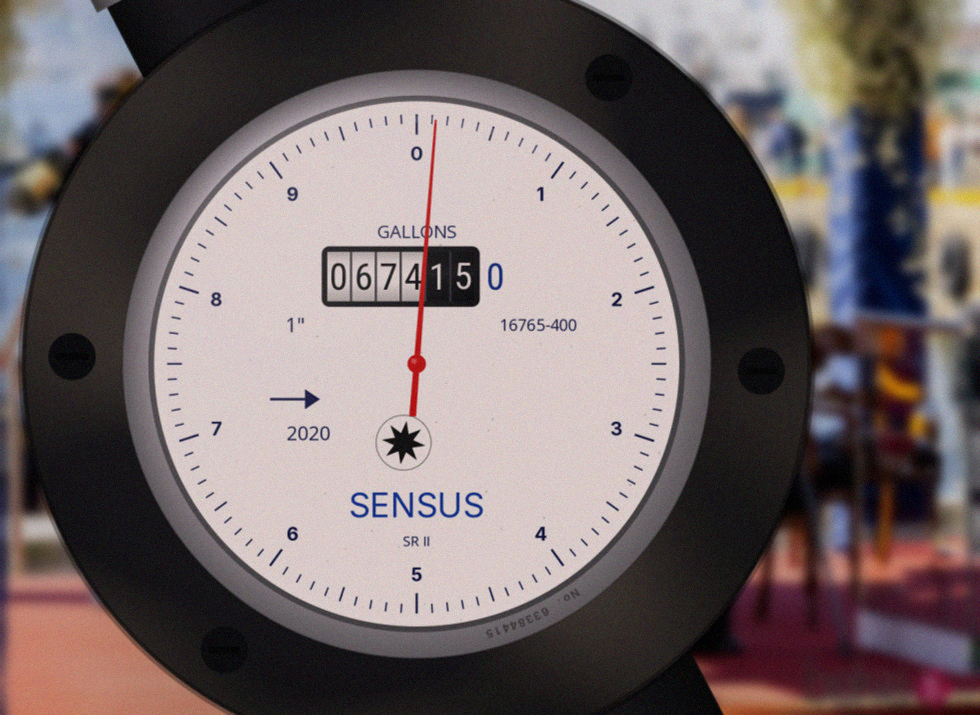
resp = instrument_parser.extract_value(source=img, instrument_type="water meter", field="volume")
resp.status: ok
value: 674150.1 gal
